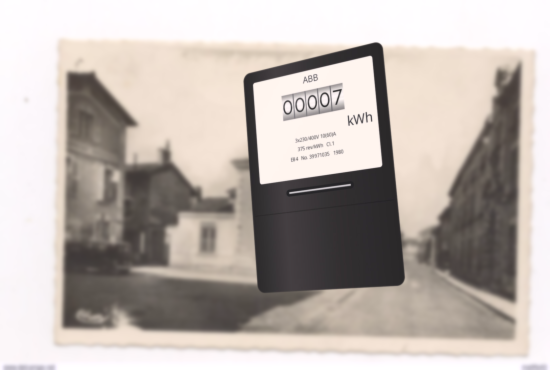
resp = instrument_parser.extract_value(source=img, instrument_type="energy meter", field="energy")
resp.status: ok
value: 7 kWh
